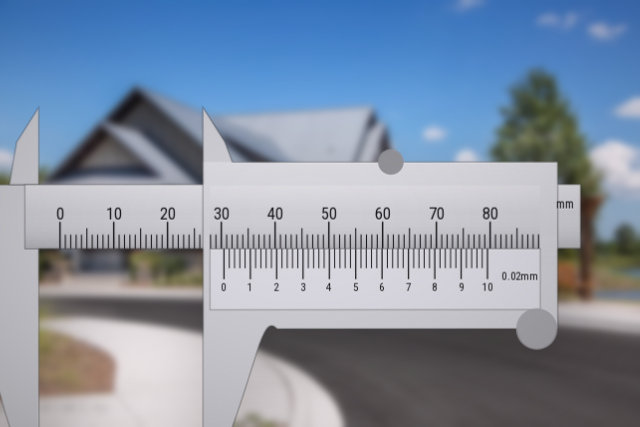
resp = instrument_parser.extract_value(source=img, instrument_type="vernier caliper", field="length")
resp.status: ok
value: 30.5 mm
